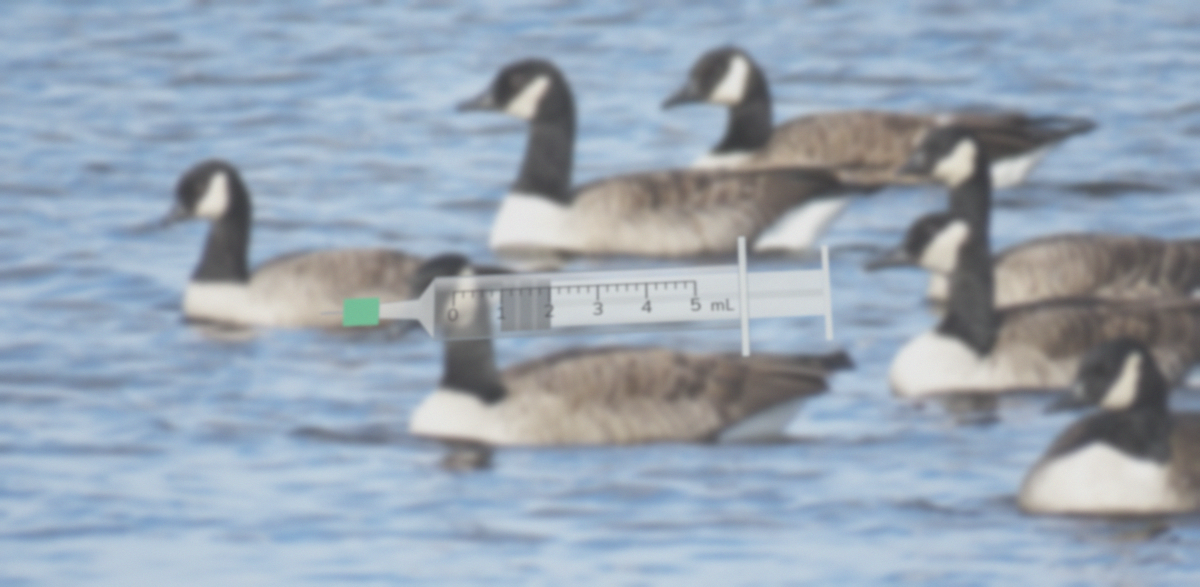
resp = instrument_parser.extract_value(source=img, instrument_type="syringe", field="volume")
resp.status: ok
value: 1 mL
